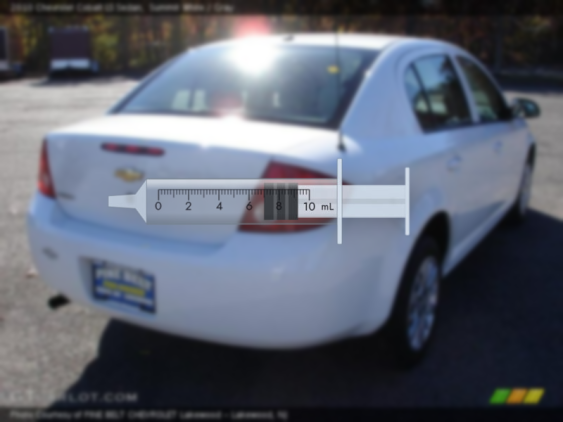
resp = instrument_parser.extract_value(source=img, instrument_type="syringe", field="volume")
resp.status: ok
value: 7 mL
